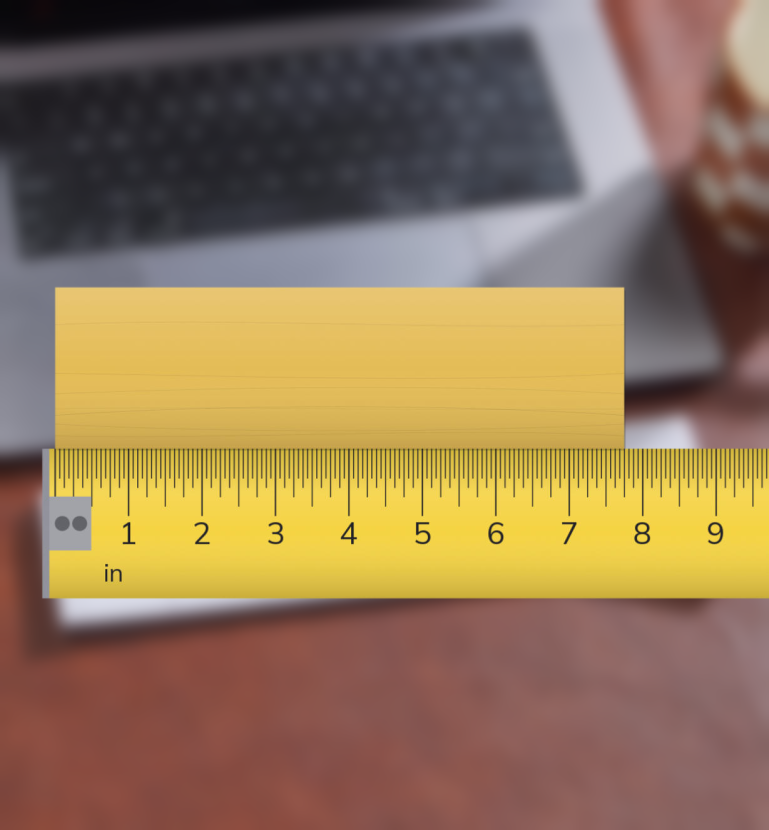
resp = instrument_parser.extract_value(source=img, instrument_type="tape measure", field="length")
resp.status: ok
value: 7.75 in
